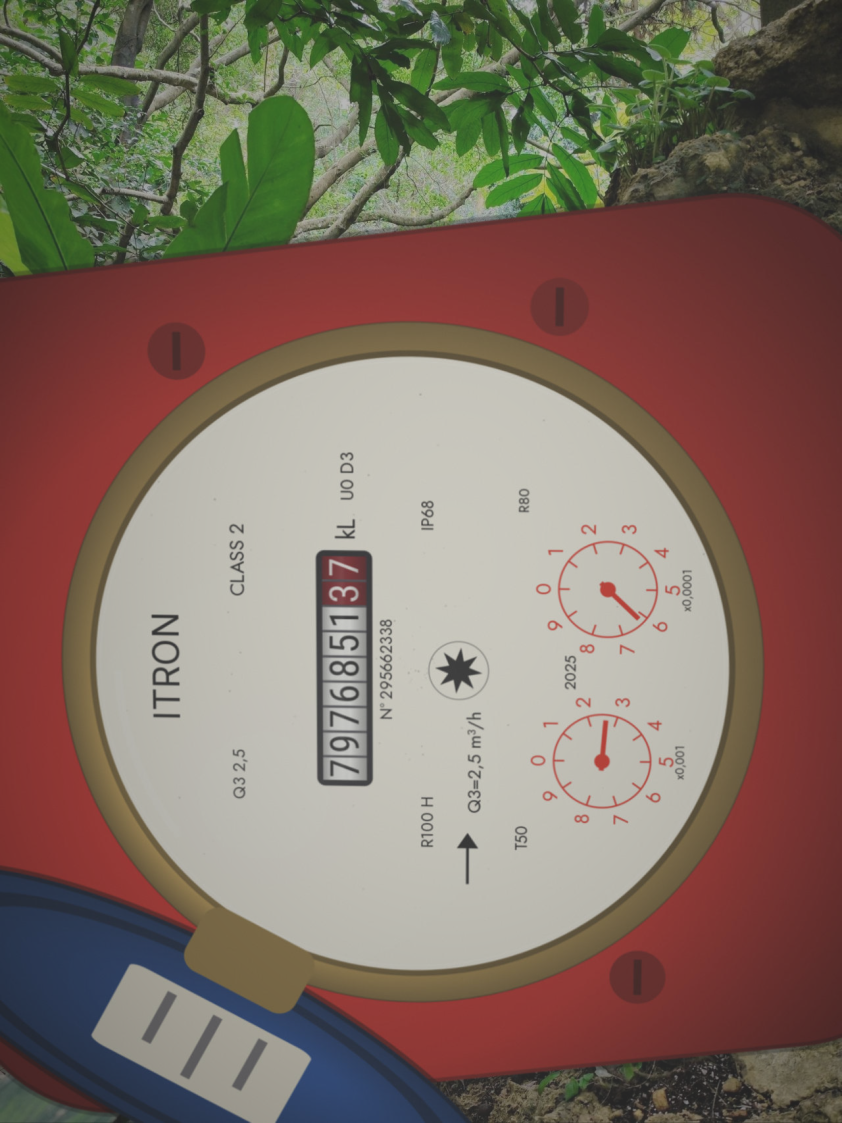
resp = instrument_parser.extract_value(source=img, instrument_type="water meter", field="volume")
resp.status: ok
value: 7976851.3726 kL
